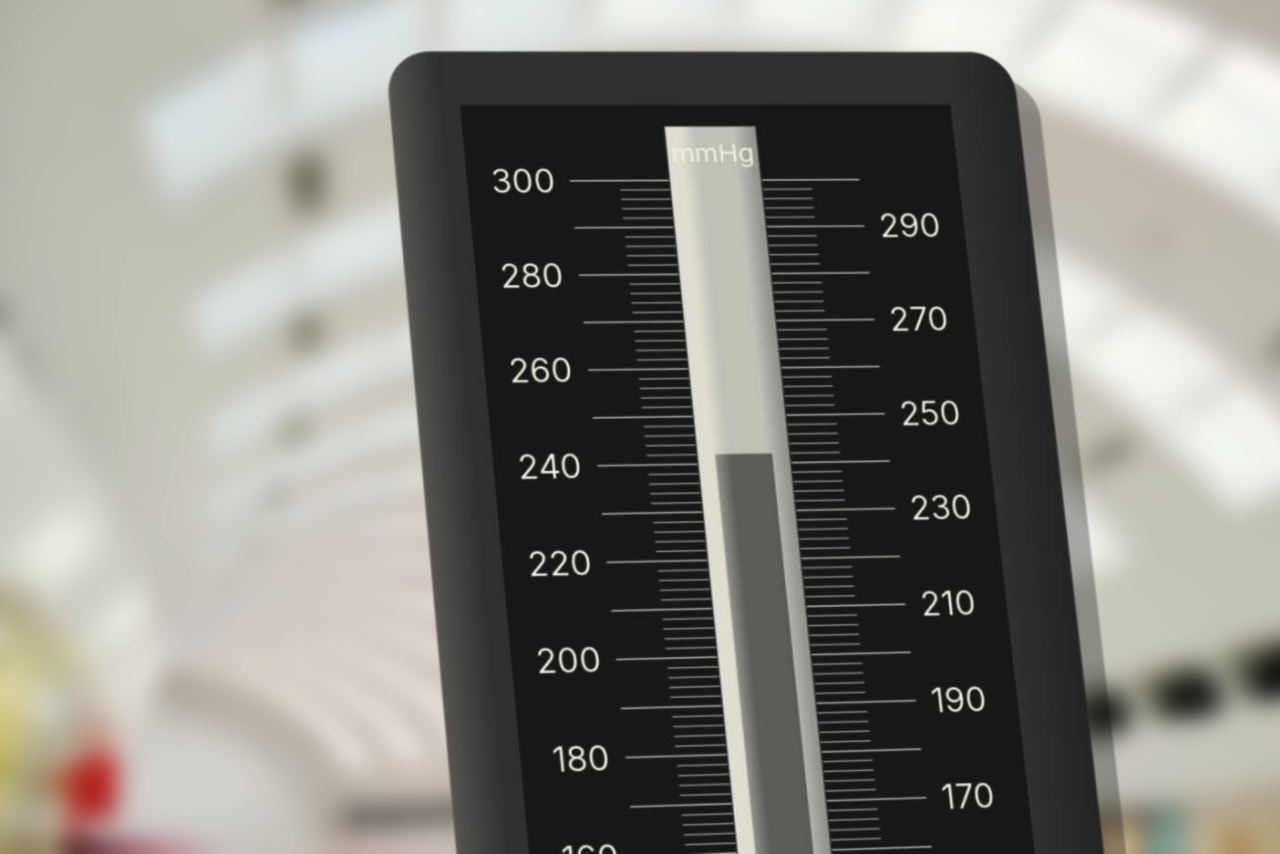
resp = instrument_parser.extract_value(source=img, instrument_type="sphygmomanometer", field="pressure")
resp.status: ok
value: 242 mmHg
